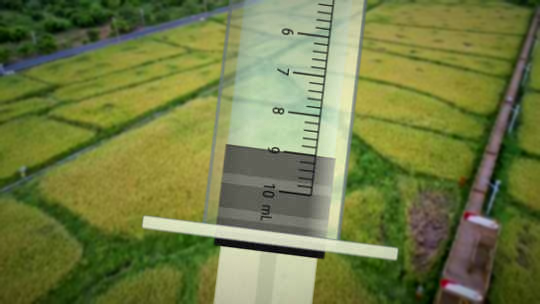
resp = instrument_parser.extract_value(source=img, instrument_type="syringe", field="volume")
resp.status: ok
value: 9 mL
